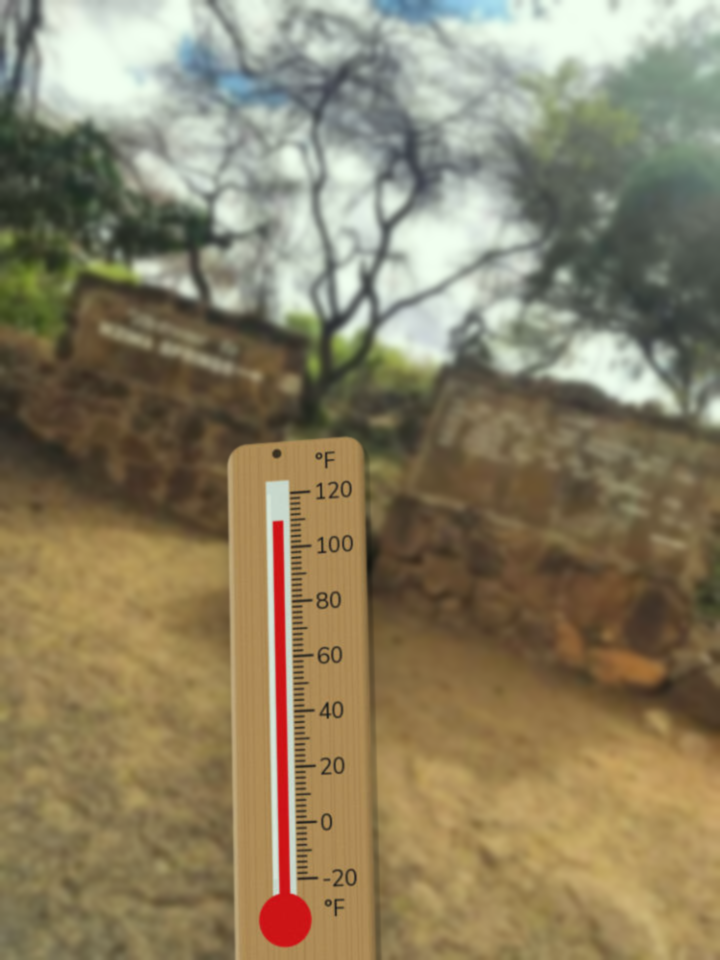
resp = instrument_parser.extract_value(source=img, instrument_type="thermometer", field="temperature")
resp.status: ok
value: 110 °F
